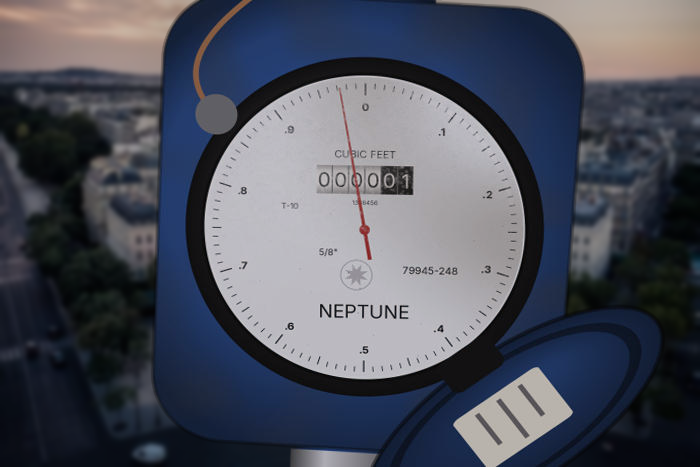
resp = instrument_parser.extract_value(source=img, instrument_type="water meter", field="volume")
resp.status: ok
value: 0.97 ft³
